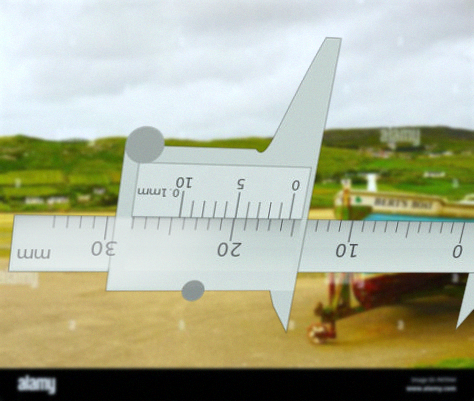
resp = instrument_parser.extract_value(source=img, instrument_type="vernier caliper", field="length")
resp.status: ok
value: 15.4 mm
